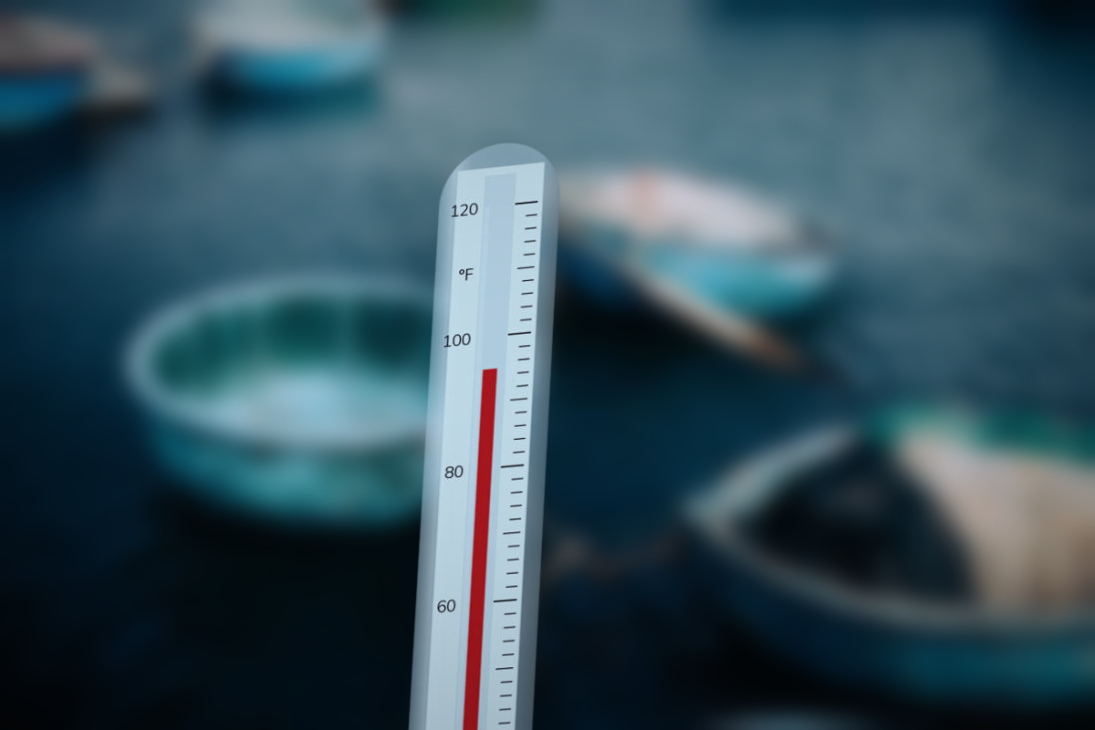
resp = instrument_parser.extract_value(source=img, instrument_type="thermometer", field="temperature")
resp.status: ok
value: 95 °F
